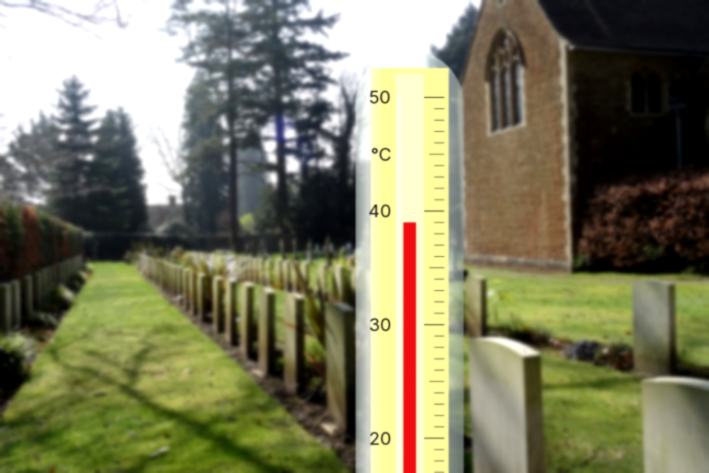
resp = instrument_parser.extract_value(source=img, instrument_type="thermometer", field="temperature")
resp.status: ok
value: 39 °C
